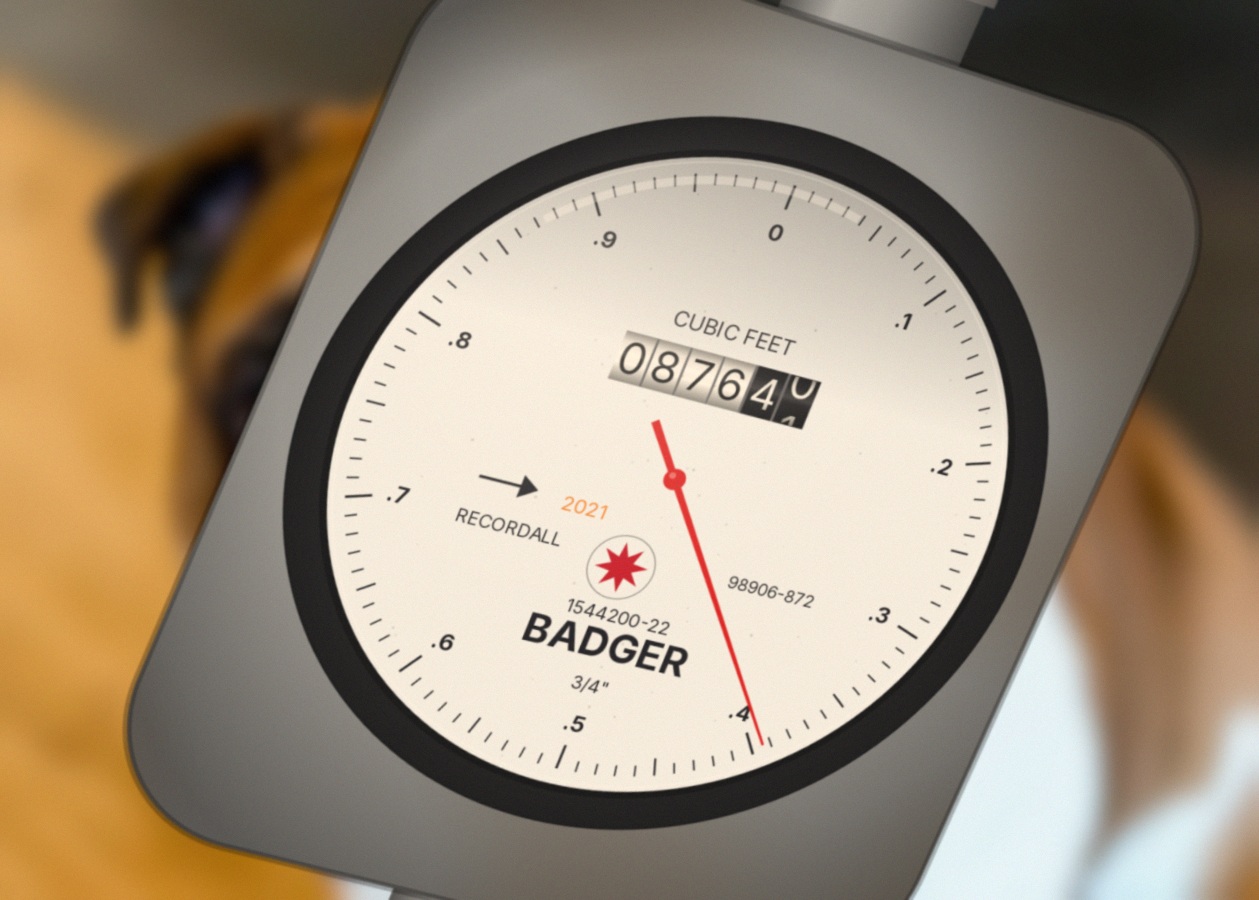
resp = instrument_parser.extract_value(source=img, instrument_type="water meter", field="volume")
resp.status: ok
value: 87640.39 ft³
